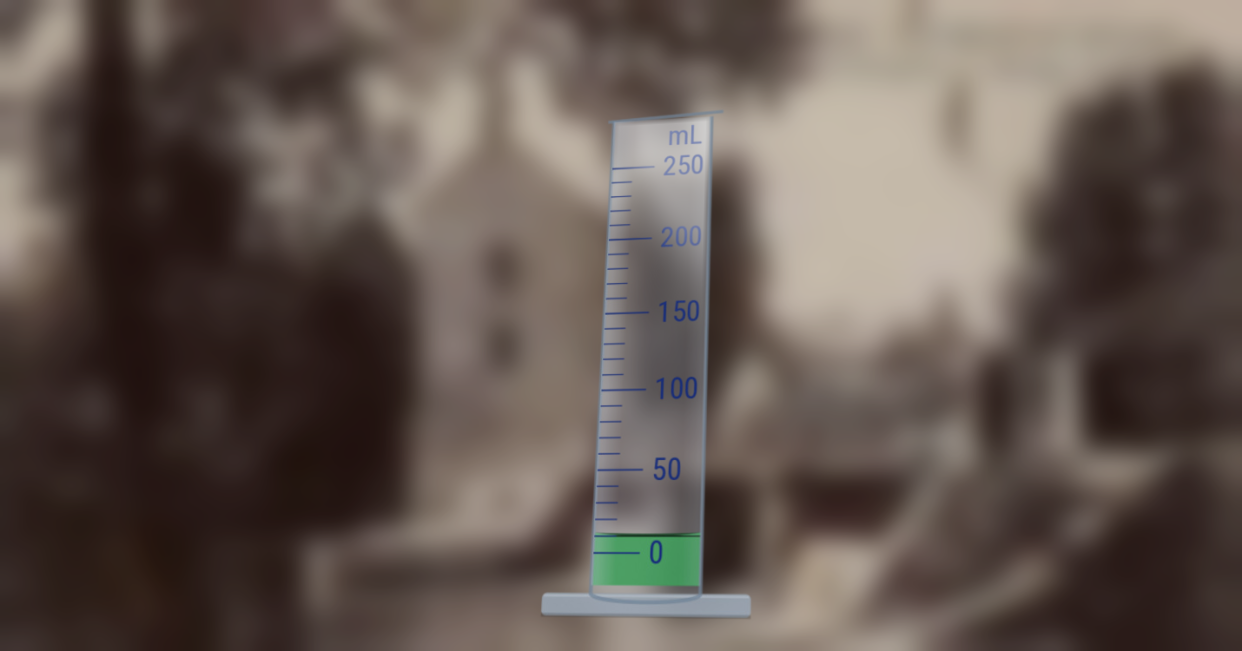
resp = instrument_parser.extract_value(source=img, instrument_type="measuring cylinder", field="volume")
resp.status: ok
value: 10 mL
